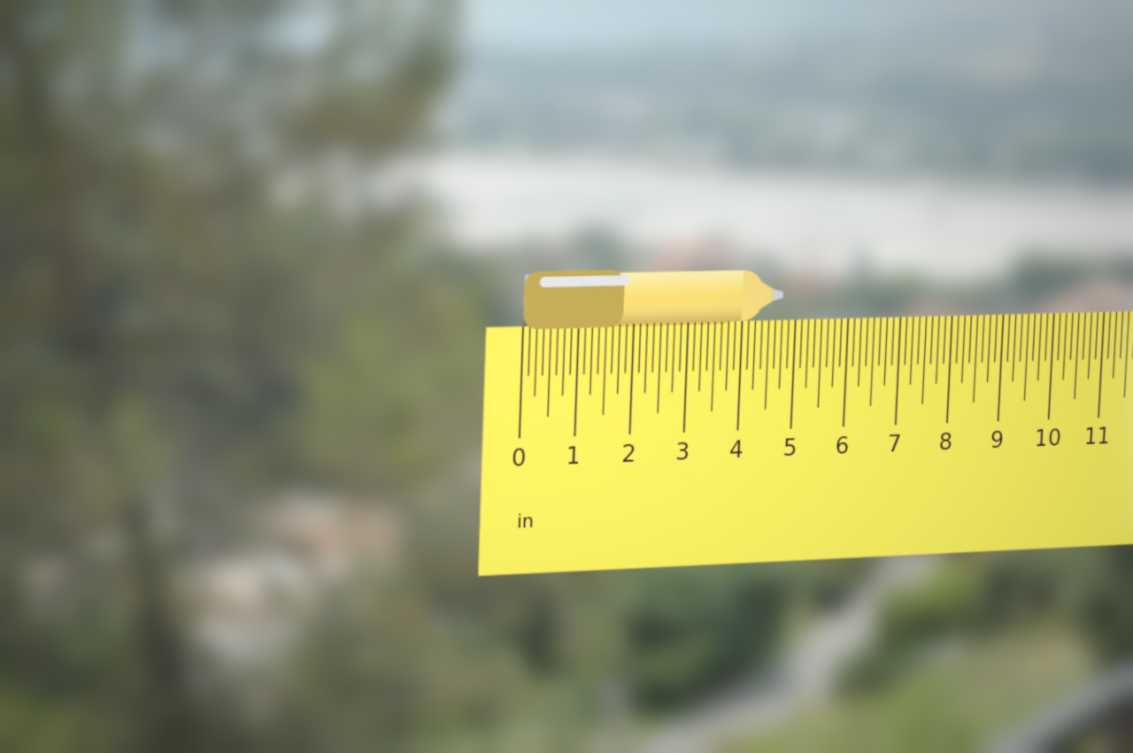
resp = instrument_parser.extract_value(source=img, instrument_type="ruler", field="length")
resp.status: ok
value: 4.75 in
